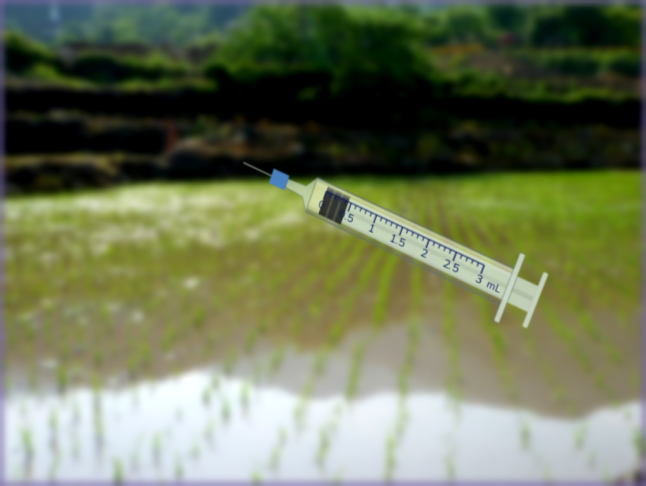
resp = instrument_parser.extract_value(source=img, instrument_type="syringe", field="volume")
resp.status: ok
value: 0 mL
